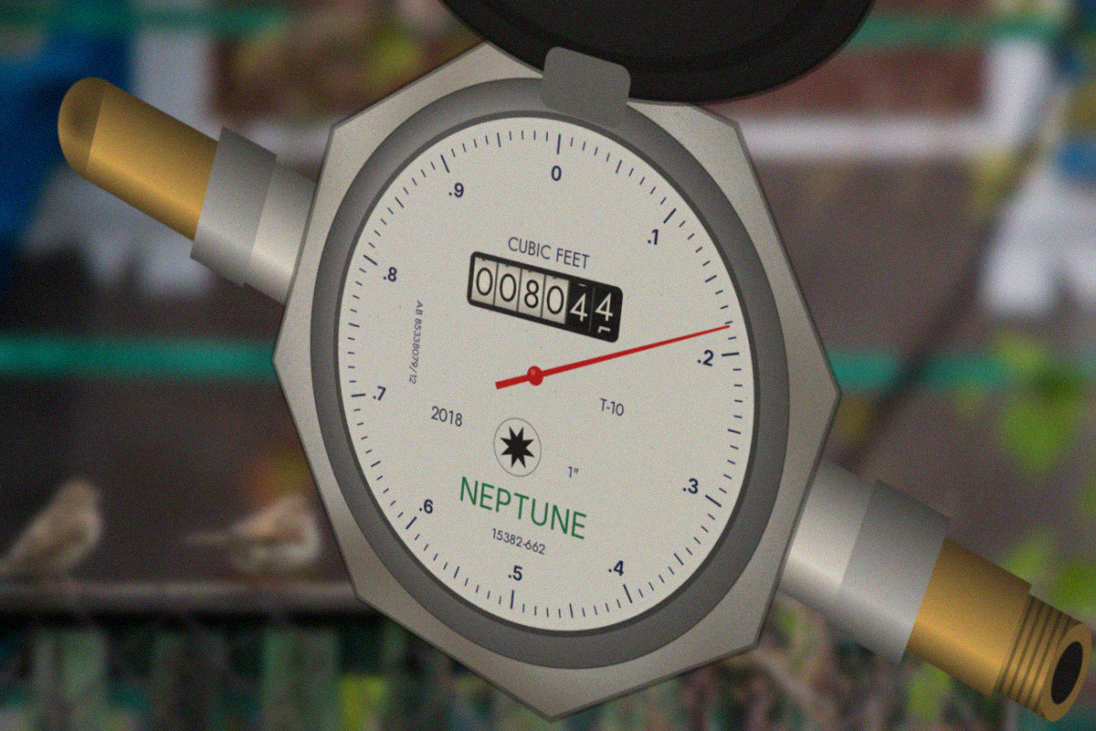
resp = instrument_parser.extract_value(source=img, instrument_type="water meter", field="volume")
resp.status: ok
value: 8044.18 ft³
